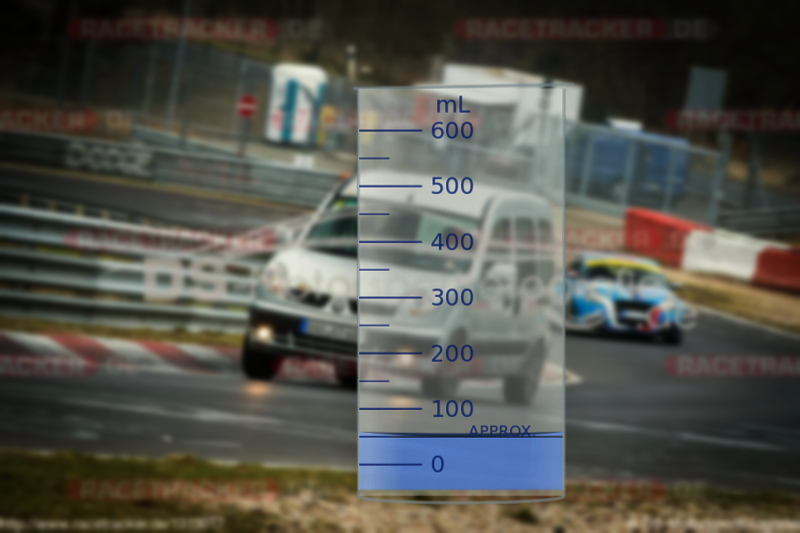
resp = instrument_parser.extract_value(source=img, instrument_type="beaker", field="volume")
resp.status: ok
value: 50 mL
